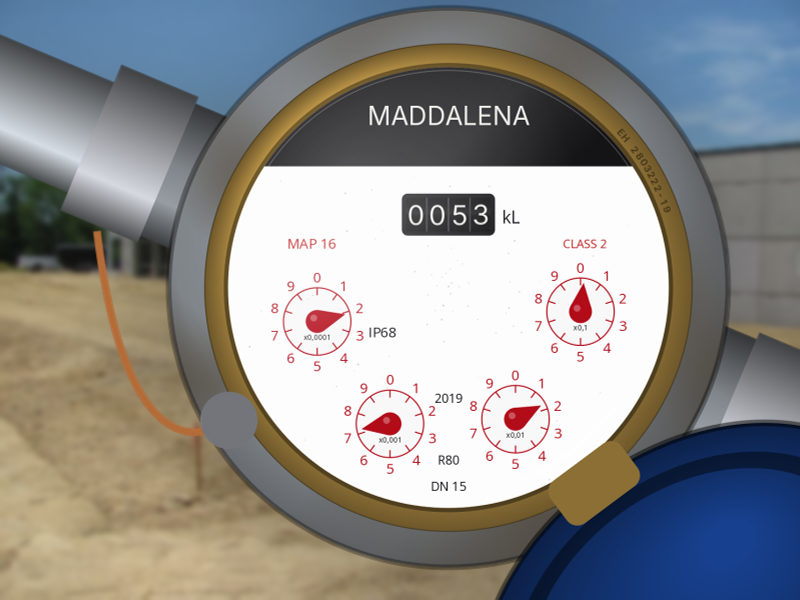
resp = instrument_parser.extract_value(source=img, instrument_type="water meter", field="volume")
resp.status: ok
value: 53.0172 kL
